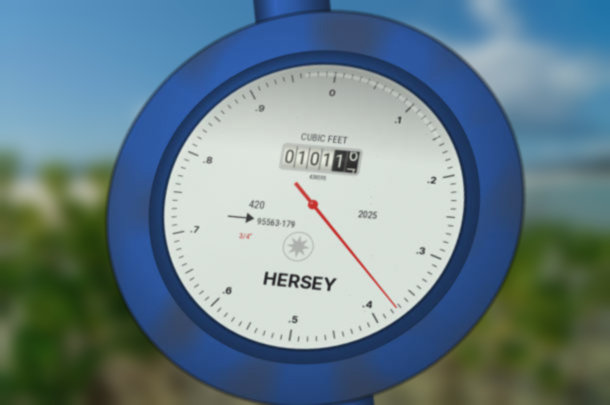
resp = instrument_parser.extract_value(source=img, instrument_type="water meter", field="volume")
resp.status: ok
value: 10116.37 ft³
